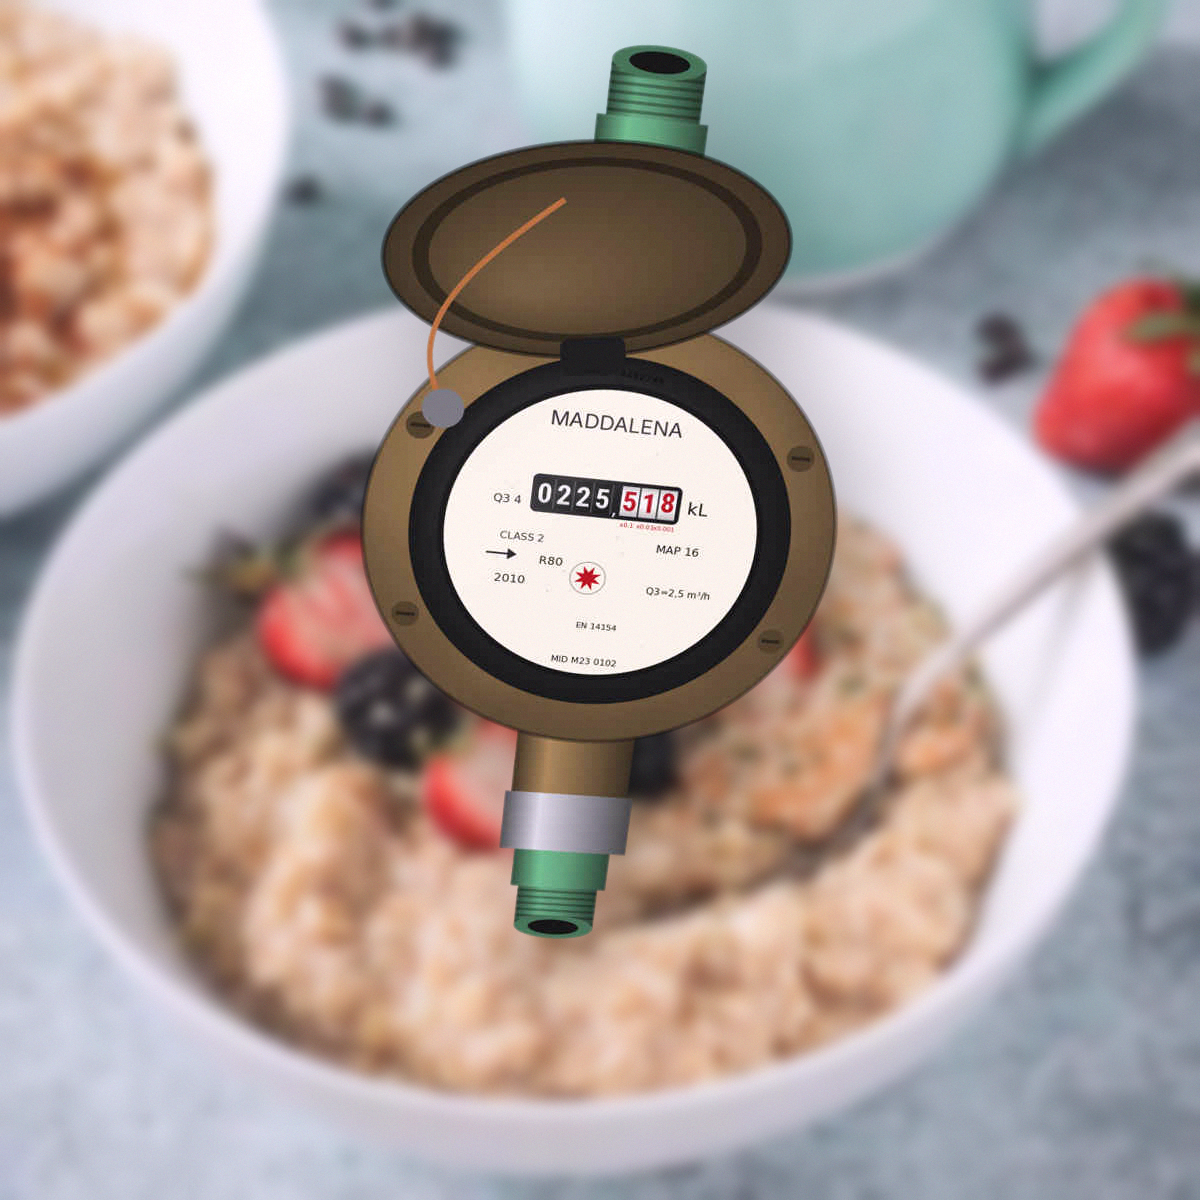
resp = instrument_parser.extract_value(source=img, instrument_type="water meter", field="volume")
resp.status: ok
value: 225.518 kL
